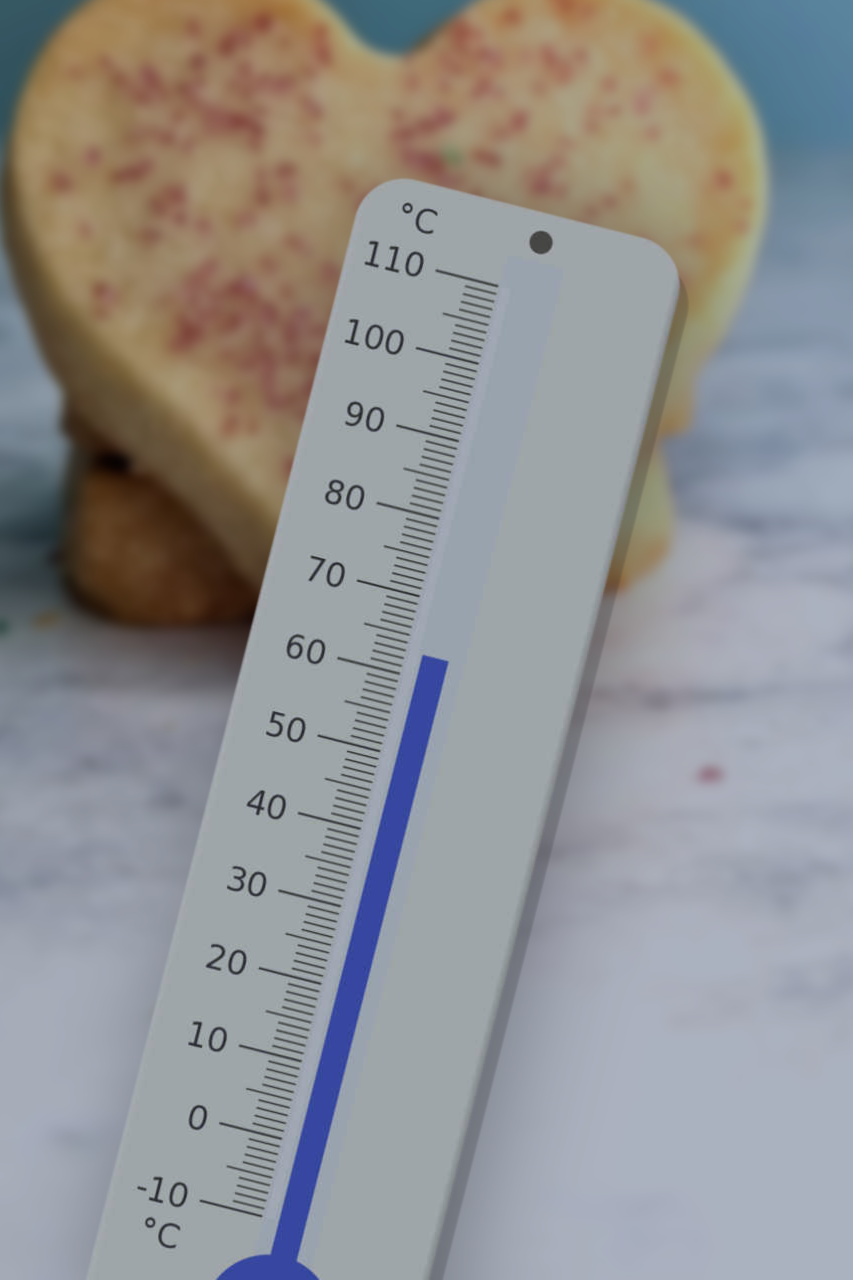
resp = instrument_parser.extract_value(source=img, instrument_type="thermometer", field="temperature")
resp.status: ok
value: 63 °C
